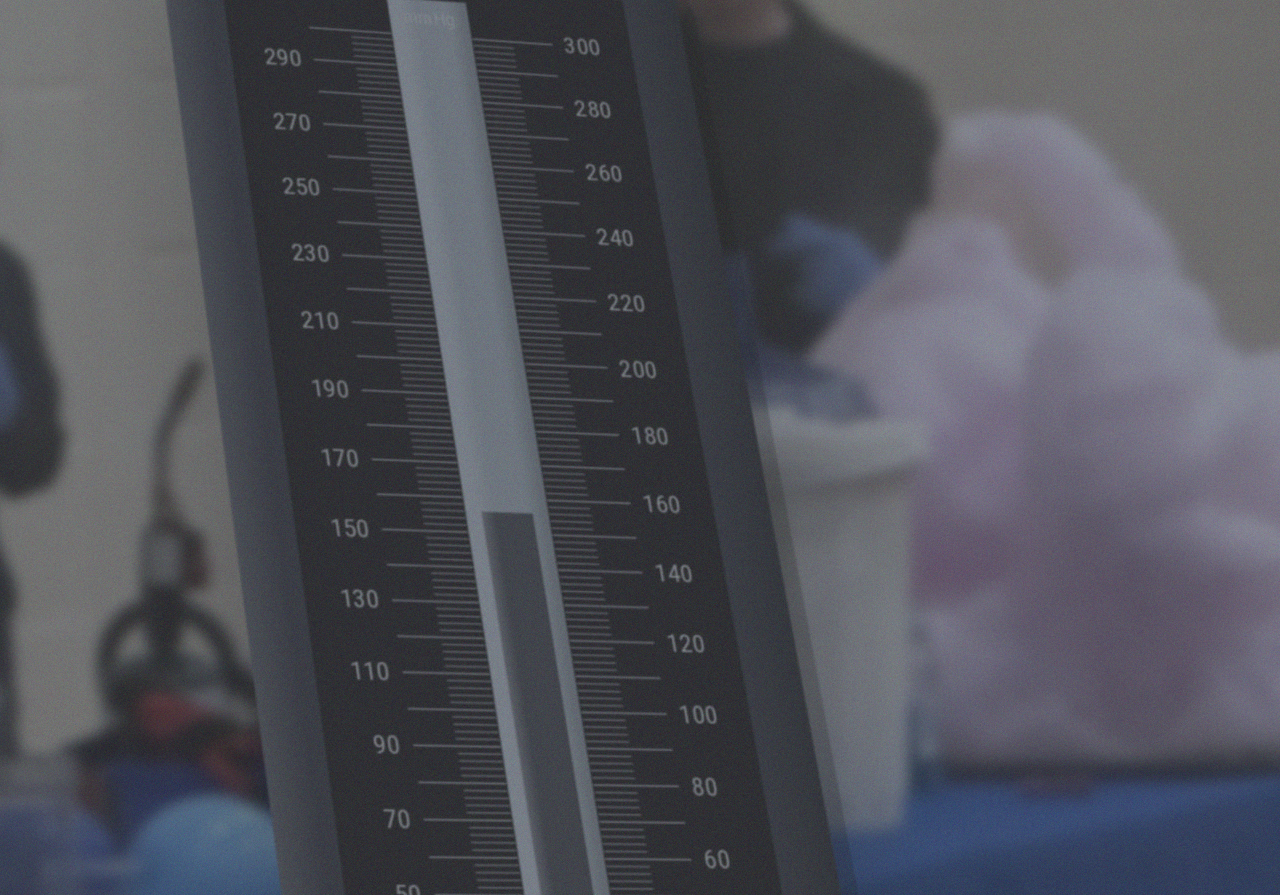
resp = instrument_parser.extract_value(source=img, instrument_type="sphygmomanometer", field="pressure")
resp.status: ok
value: 156 mmHg
